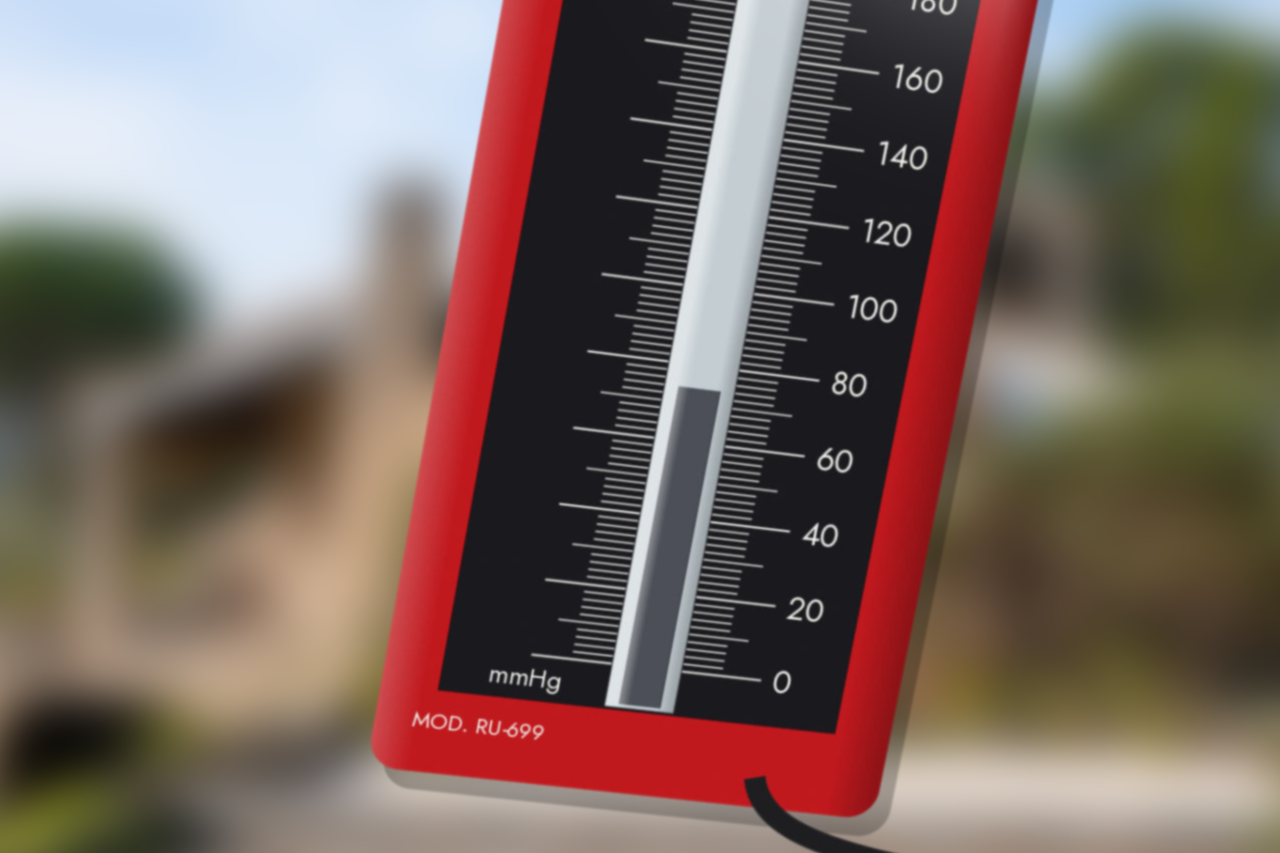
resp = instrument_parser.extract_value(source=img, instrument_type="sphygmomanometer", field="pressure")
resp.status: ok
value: 74 mmHg
